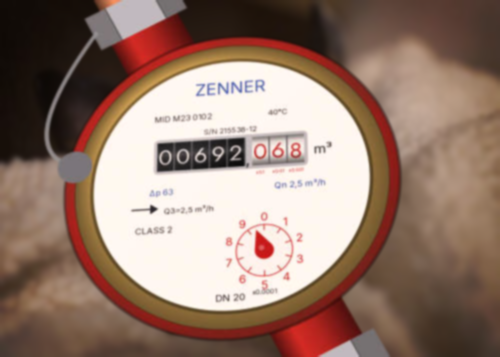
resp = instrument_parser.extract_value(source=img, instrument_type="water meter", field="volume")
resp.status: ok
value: 692.0679 m³
